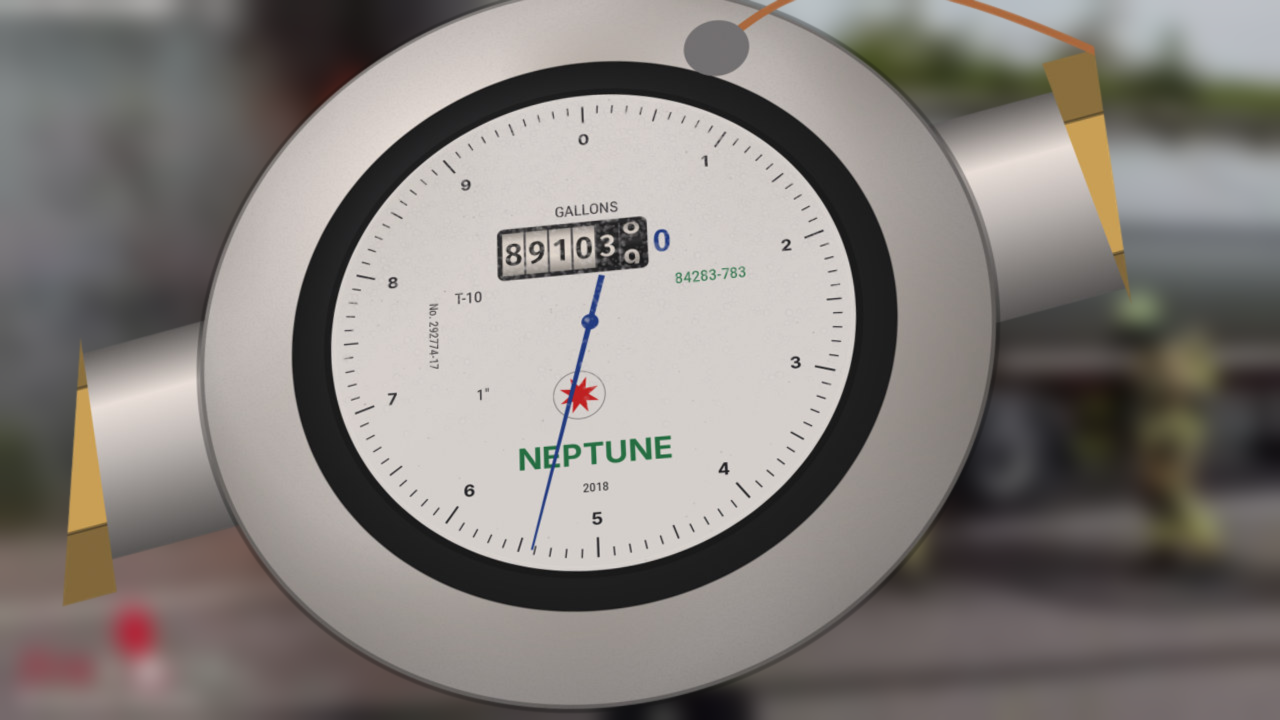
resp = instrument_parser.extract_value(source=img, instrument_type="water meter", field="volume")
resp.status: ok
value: 8910385.4 gal
